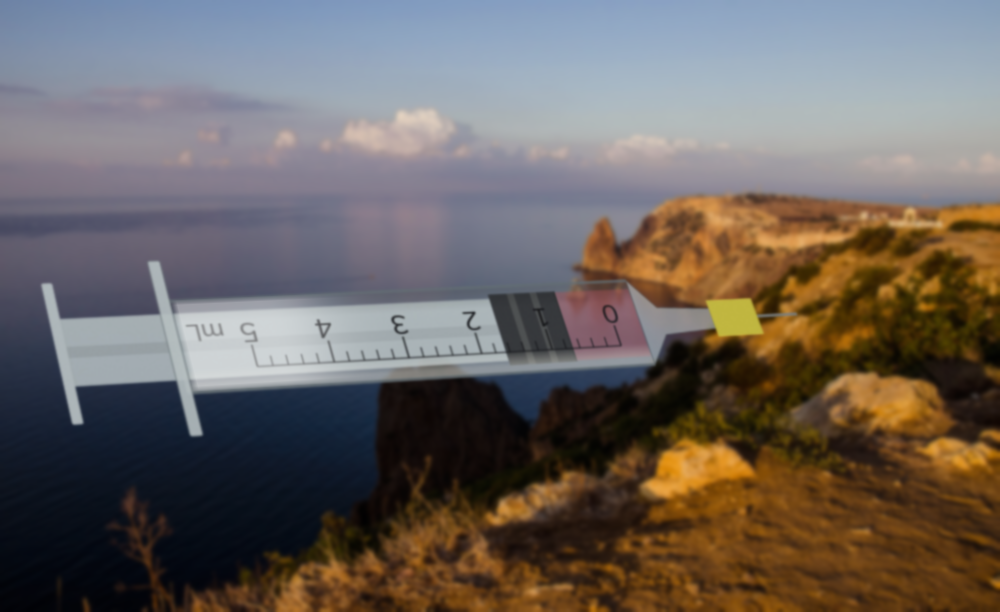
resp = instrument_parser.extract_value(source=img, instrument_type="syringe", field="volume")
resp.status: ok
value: 0.7 mL
